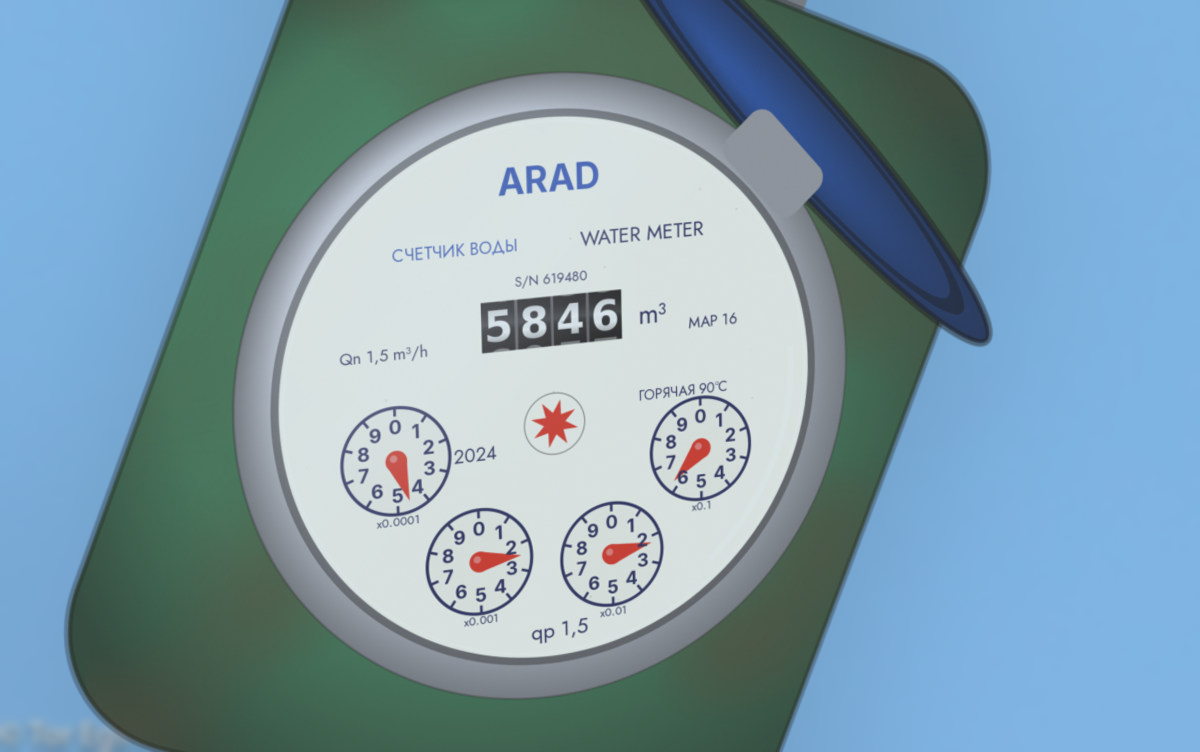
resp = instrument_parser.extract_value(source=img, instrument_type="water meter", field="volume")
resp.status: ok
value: 5846.6224 m³
